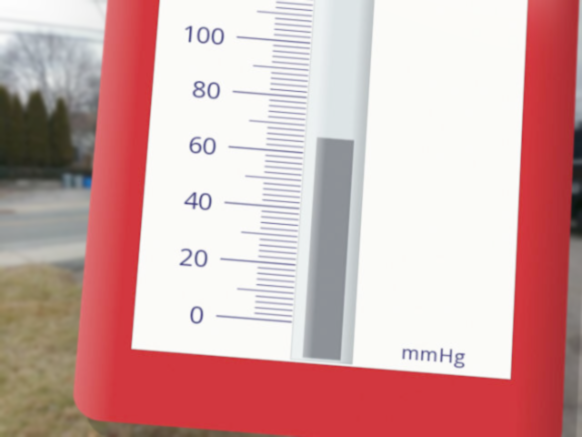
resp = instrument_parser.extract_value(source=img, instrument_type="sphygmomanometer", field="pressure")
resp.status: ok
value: 66 mmHg
